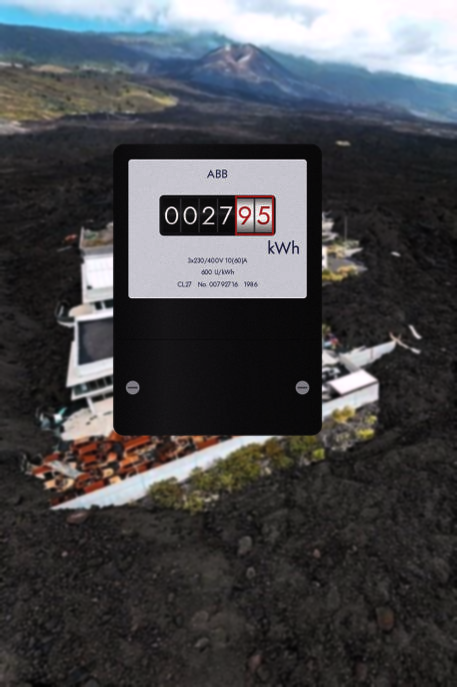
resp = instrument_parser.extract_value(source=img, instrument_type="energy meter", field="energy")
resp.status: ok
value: 27.95 kWh
